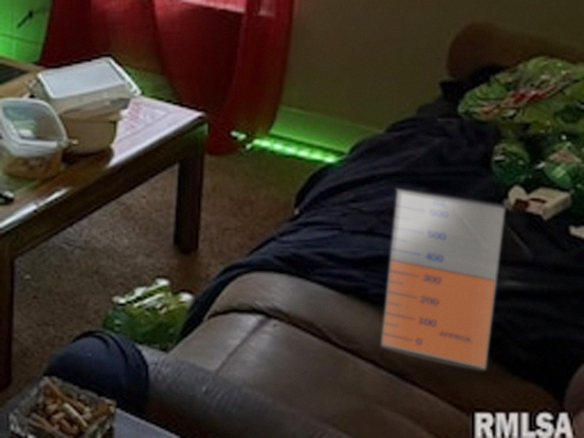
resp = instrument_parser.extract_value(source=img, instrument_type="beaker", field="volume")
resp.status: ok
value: 350 mL
